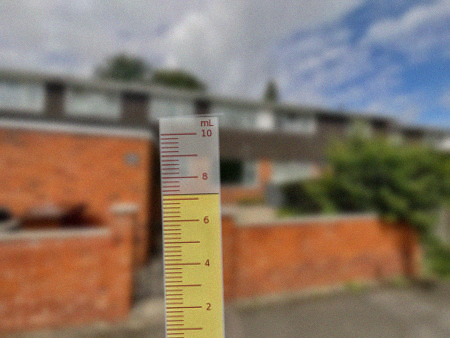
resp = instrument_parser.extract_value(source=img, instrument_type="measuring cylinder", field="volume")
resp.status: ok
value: 7.2 mL
